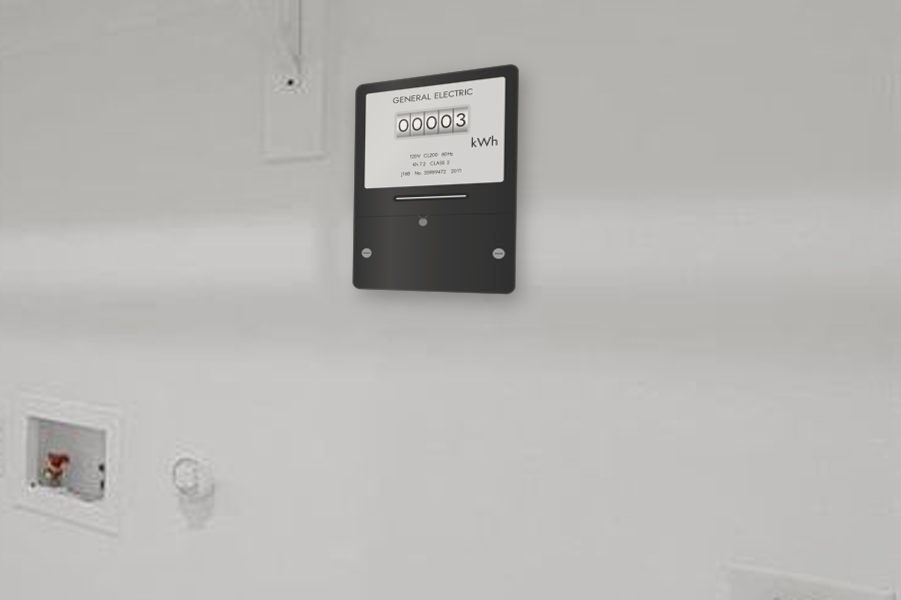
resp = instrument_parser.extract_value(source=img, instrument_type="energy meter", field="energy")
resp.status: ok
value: 3 kWh
